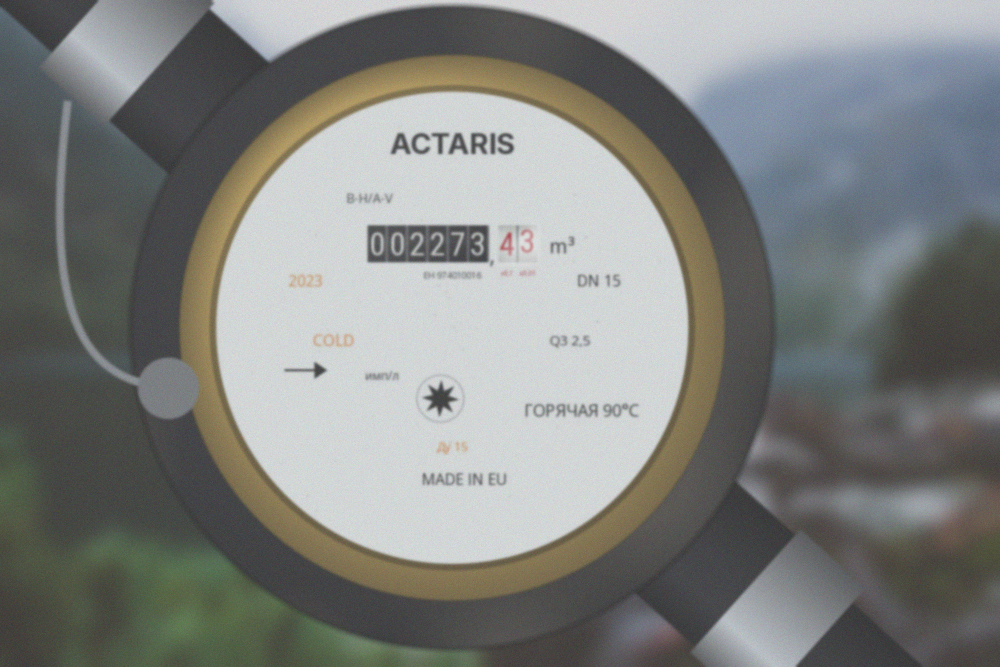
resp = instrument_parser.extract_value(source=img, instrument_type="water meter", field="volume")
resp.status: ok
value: 2273.43 m³
